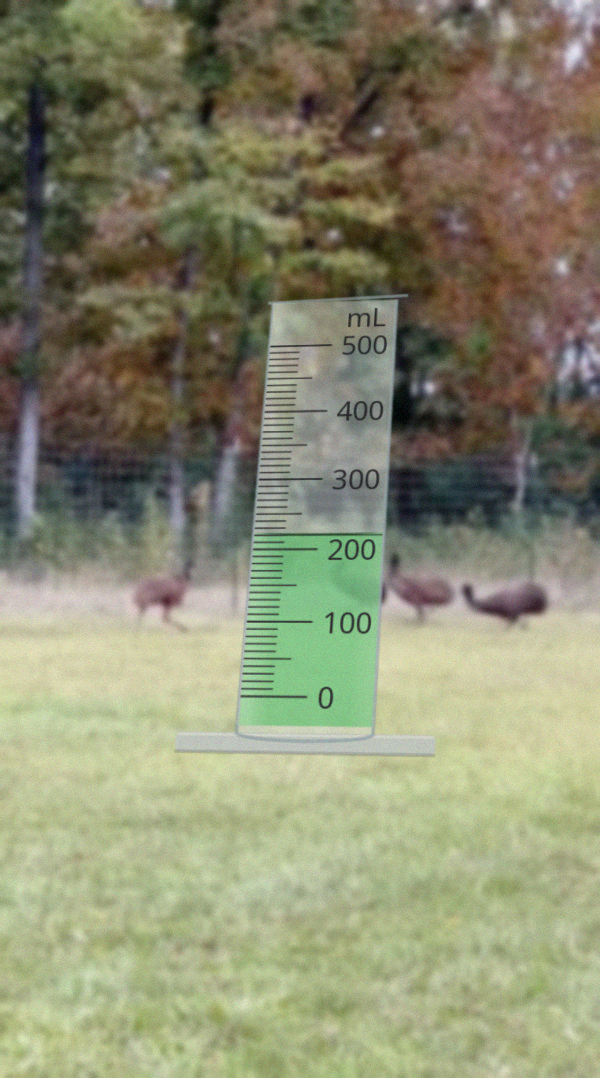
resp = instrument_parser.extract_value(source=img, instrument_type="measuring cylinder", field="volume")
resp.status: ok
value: 220 mL
